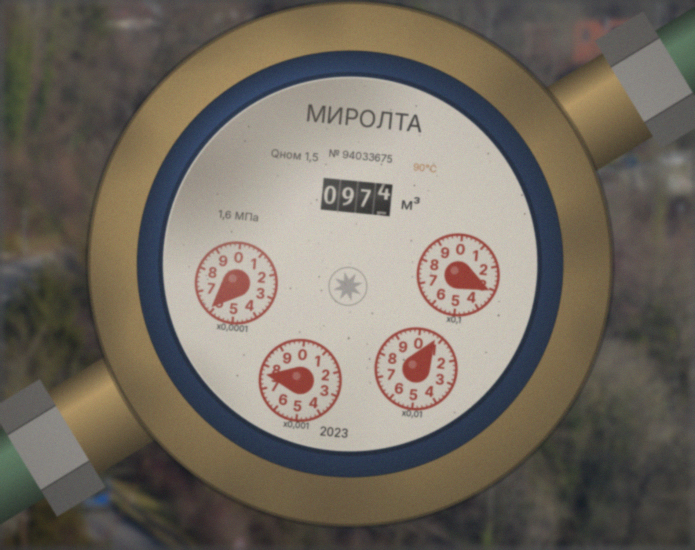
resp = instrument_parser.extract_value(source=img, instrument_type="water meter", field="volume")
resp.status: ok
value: 974.3076 m³
